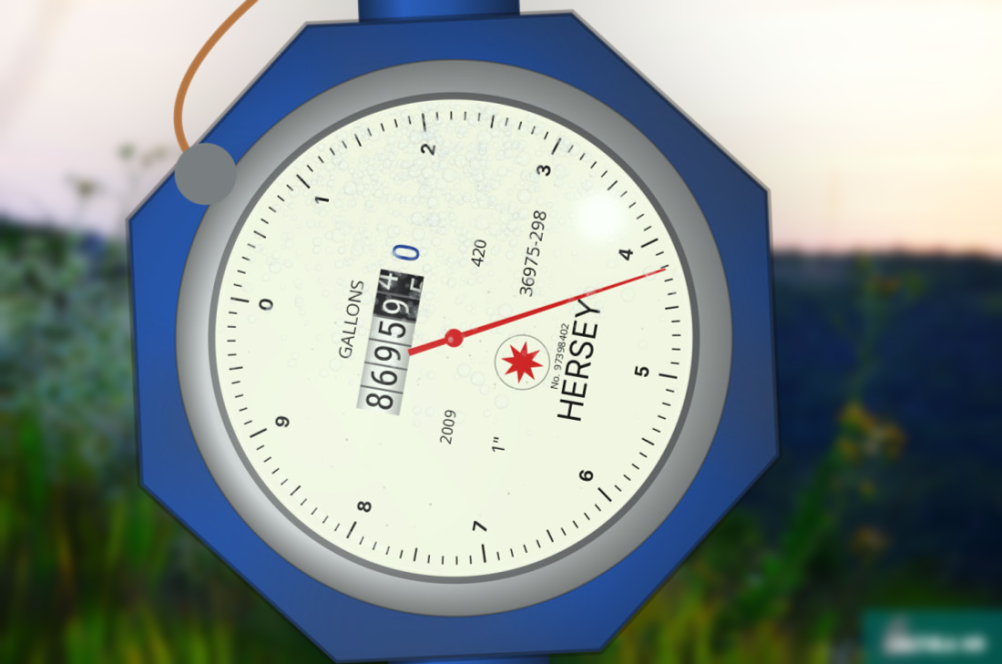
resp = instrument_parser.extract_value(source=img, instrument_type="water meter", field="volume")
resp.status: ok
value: 8695944.2 gal
